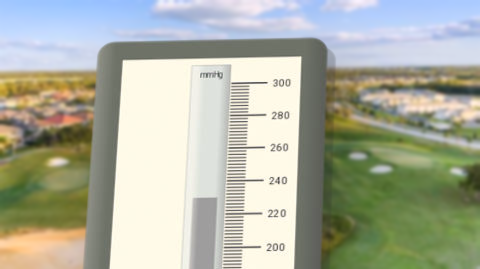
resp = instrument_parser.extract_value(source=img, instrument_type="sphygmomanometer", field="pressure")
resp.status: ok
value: 230 mmHg
